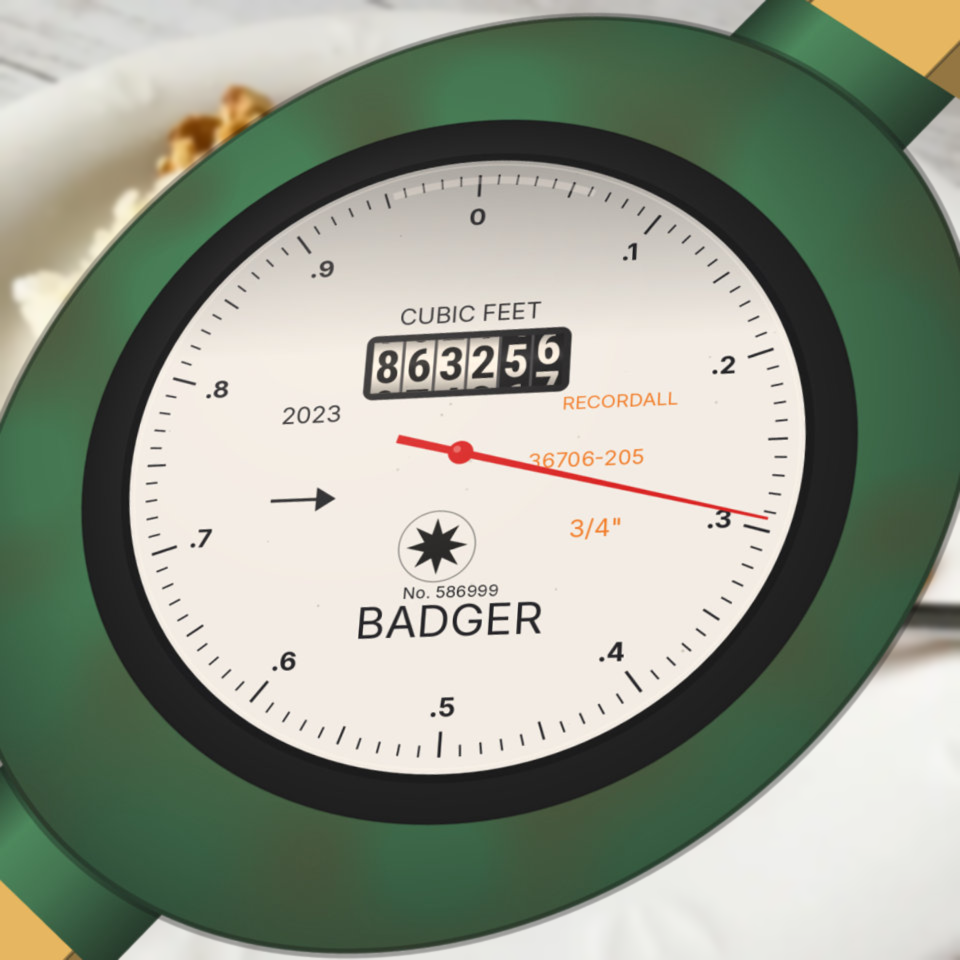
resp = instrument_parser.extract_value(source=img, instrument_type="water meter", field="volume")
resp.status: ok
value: 863256.29 ft³
